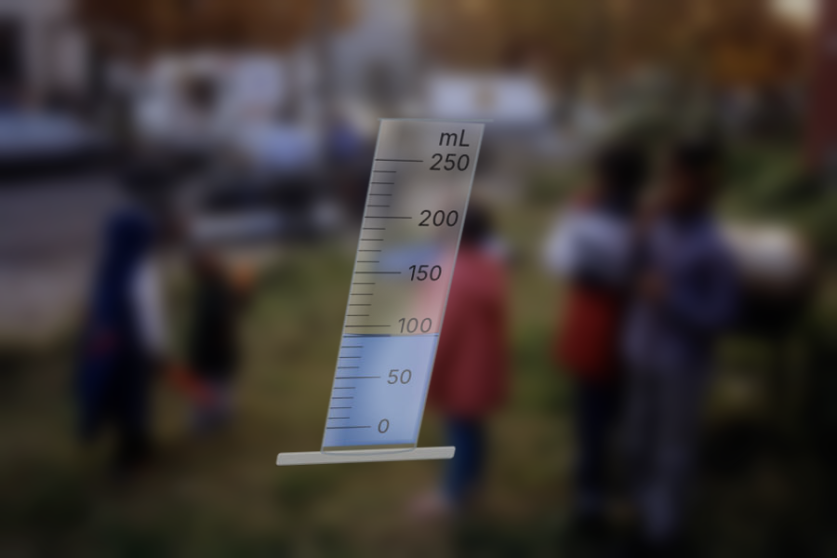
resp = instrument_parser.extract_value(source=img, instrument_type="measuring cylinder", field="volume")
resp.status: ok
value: 90 mL
